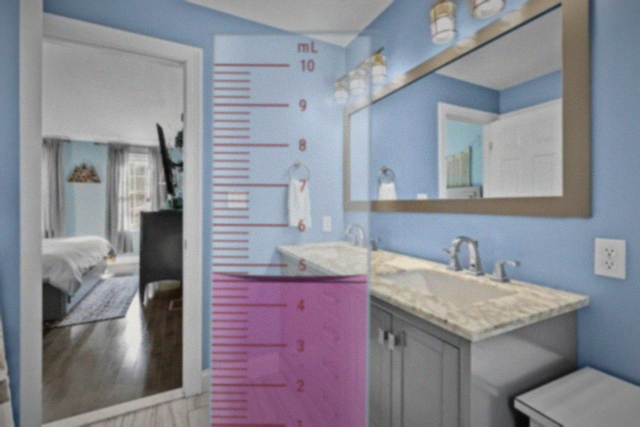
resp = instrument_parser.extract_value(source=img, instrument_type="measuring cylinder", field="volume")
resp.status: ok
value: 4.6 mL
